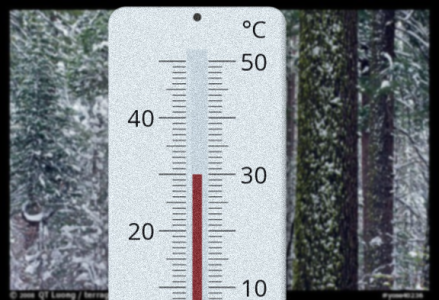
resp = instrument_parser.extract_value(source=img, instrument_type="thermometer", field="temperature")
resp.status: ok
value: 30 °C
